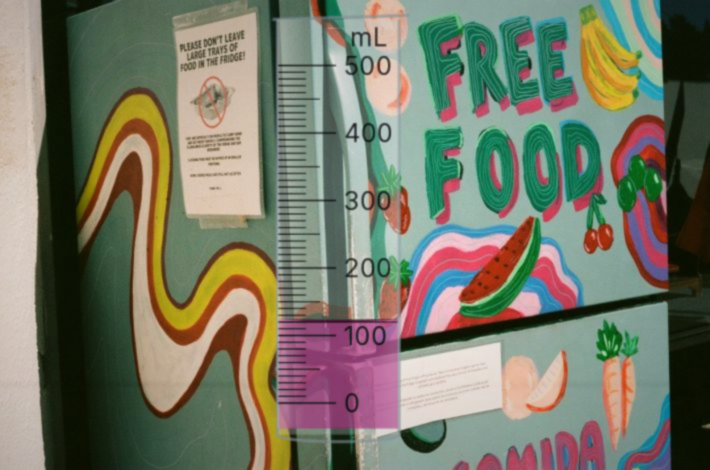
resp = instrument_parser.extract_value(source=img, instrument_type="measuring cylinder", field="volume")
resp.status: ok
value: 120 mL
